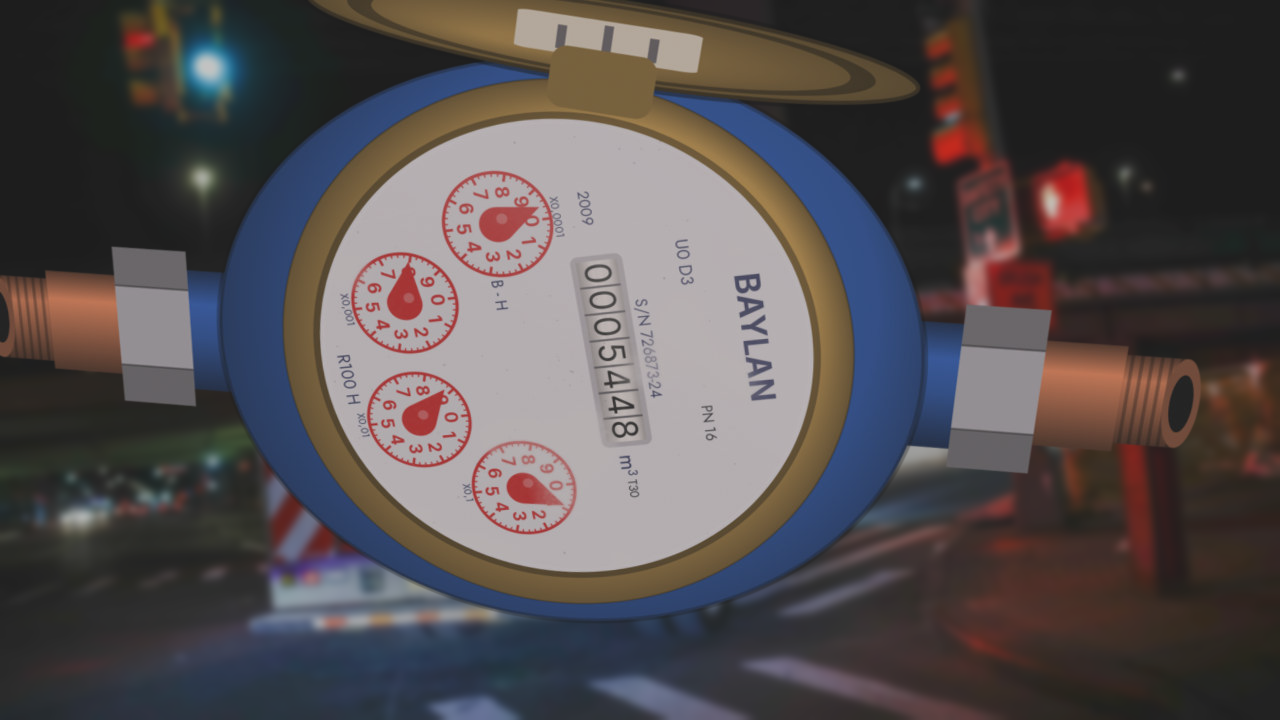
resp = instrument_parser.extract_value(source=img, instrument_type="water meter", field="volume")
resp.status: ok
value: 5448.0879 m³
